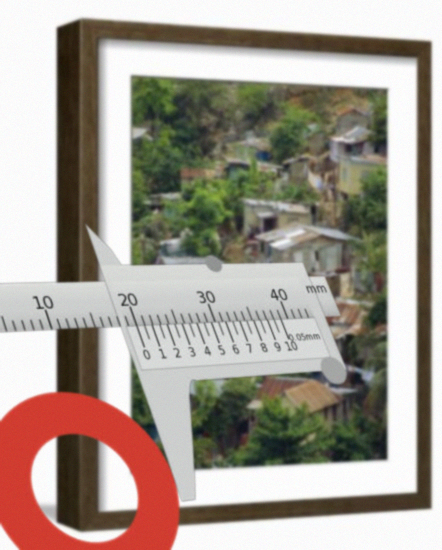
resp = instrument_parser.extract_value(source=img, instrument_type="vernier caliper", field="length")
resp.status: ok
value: 20.0 mm
